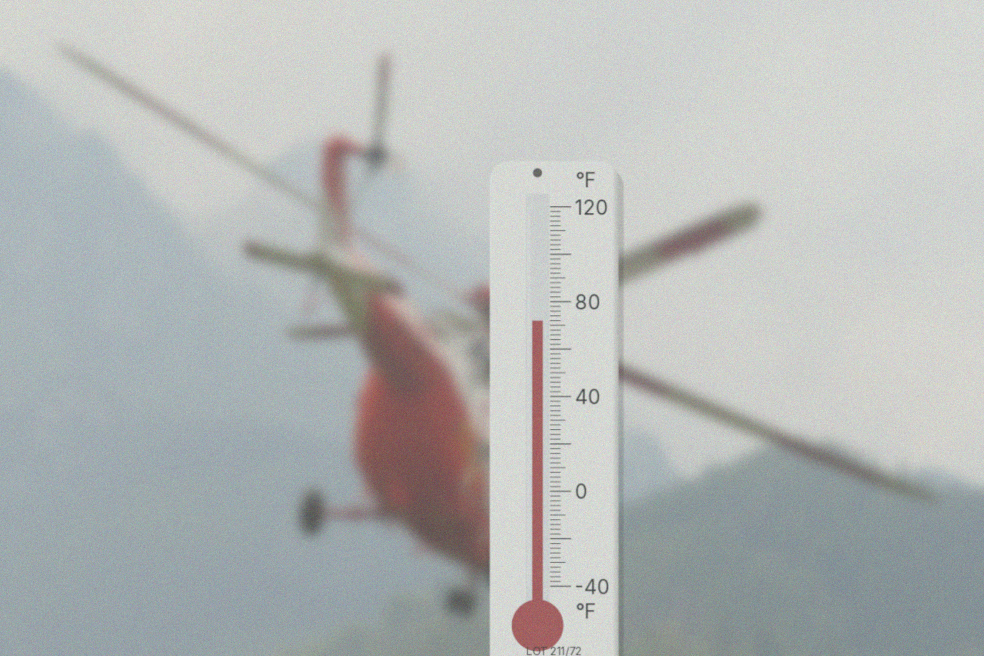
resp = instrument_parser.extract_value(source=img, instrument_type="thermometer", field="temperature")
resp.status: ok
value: 72 °F
